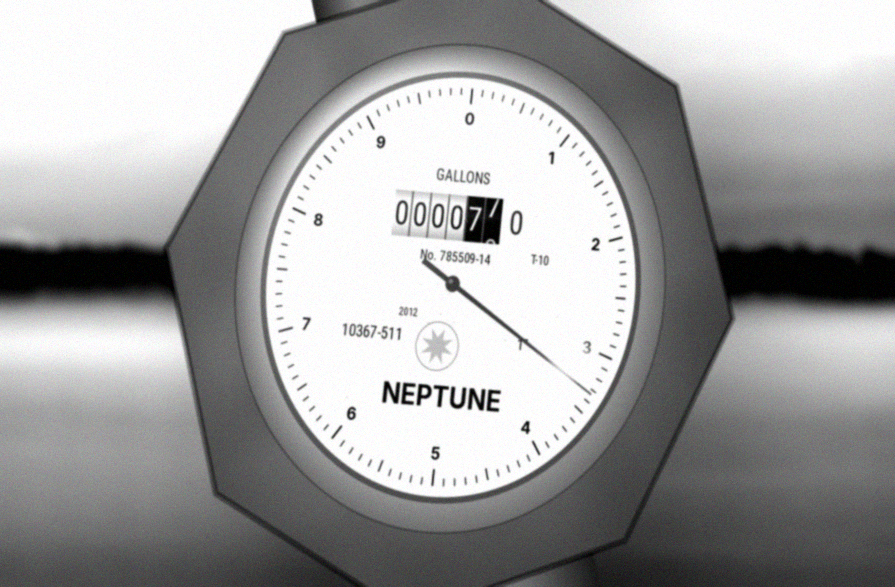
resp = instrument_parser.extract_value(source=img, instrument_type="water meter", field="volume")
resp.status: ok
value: 773.3 gal
